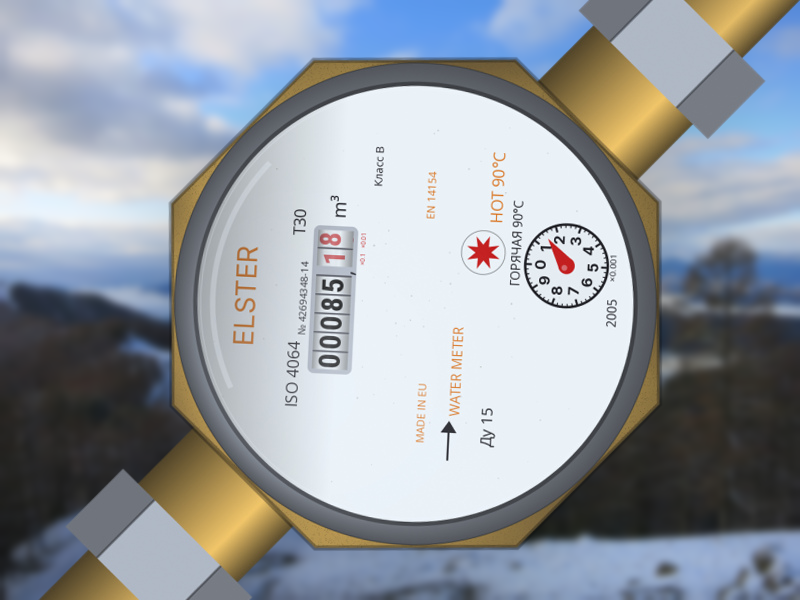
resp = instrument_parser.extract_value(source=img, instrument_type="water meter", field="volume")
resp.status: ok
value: 85.181 m³
